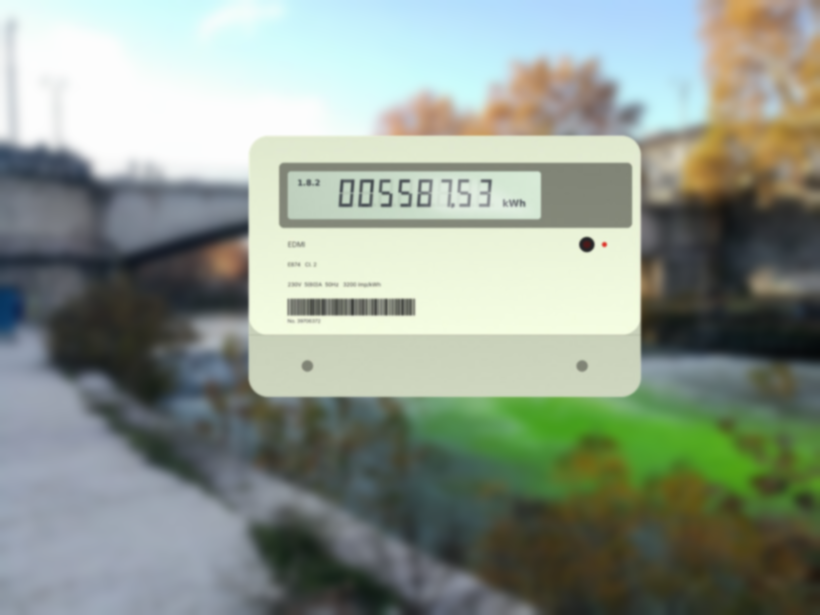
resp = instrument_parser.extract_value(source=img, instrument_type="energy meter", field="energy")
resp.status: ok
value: 5587.53 kWh
